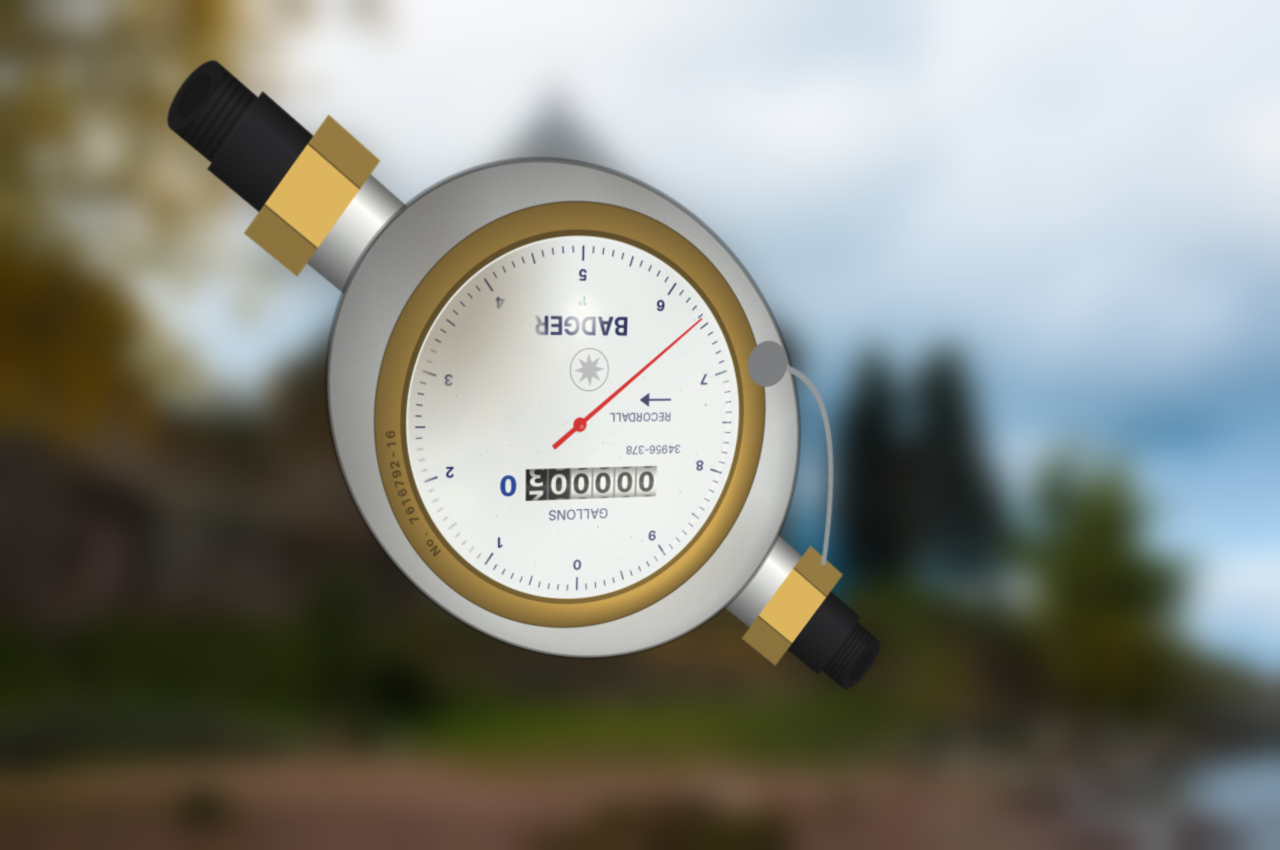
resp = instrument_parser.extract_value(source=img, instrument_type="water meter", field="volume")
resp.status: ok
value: 26.4 gal
